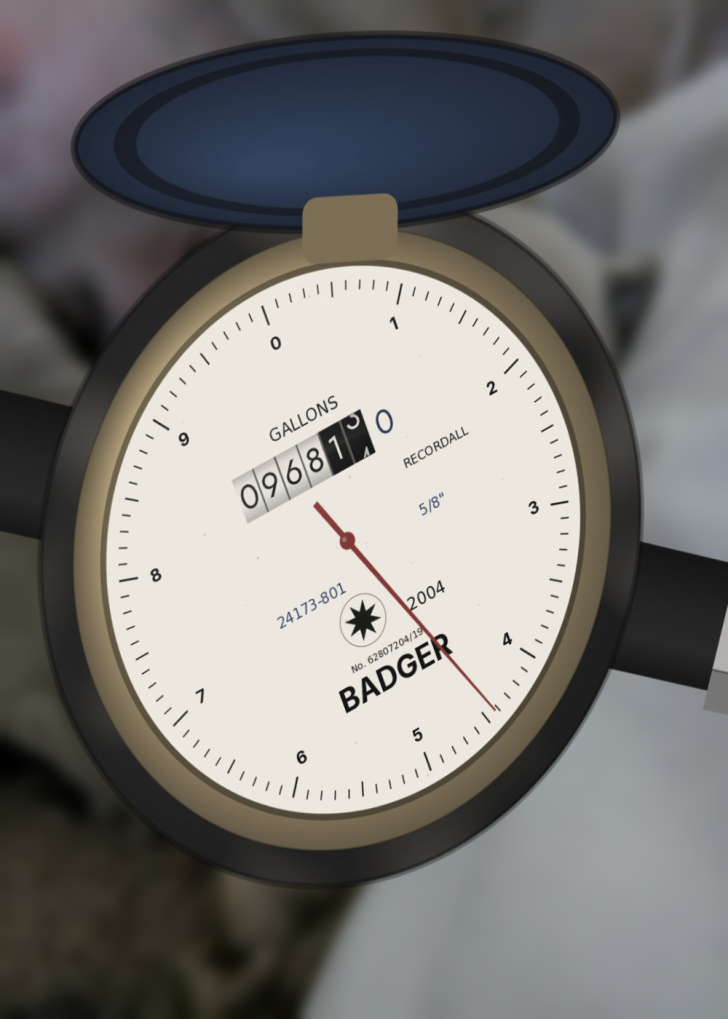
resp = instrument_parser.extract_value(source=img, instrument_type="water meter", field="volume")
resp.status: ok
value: 968134.4 gal
